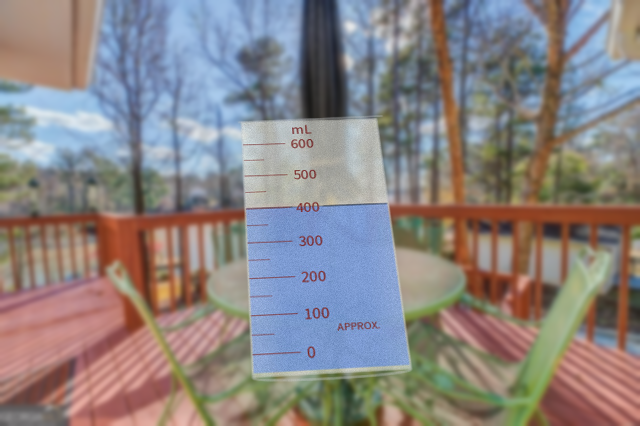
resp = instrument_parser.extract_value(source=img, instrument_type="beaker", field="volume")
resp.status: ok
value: 400 mL
